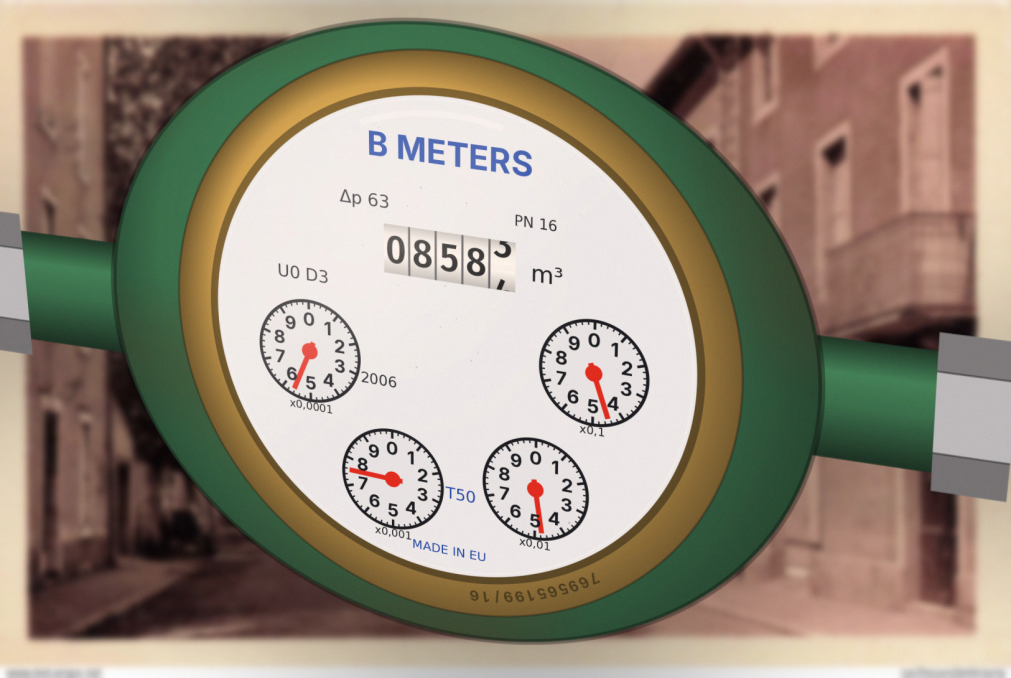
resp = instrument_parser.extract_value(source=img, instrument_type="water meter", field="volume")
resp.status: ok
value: 8583.4475 m³
